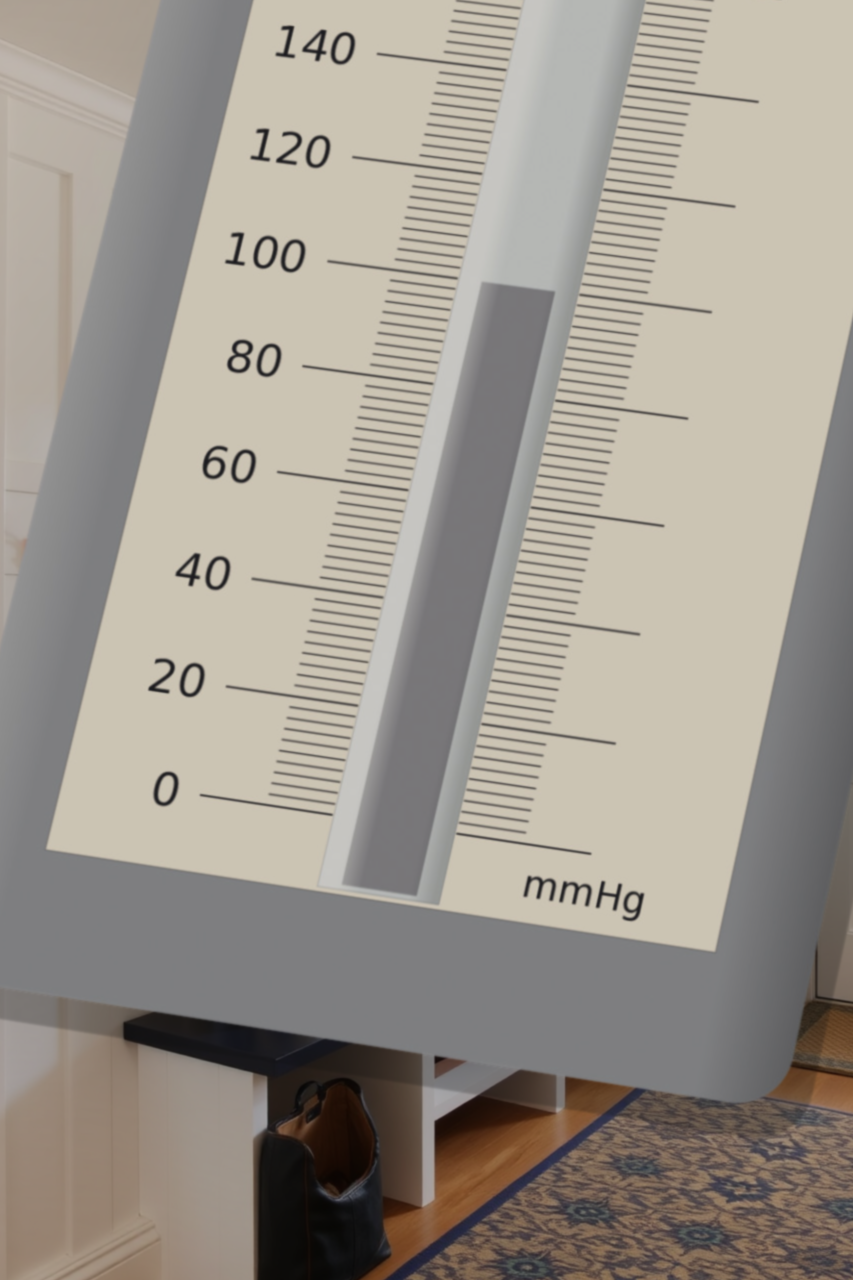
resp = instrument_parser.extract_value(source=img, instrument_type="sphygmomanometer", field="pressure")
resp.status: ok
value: 100 mmHg
